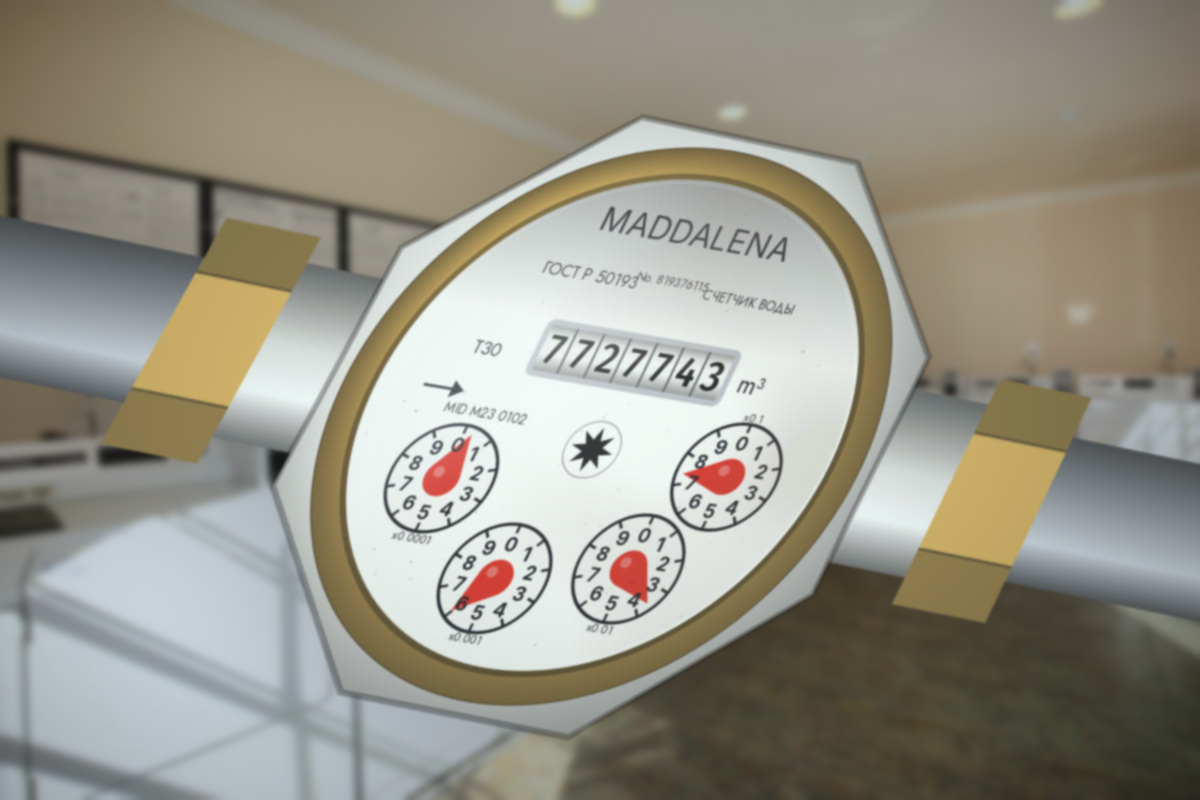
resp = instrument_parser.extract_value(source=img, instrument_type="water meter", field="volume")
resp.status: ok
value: 7727743.7360 m³
